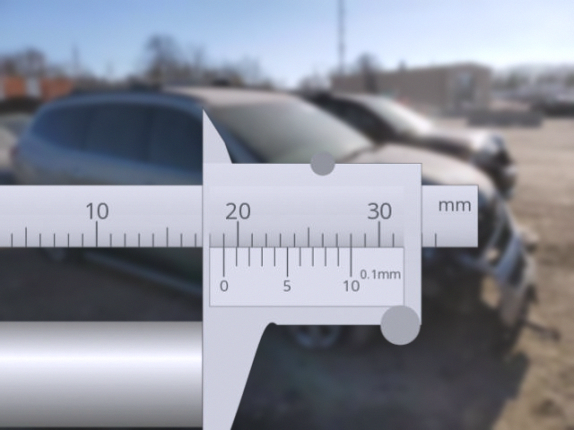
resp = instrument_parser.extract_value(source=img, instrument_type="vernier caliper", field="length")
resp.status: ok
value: 19.0 mm
